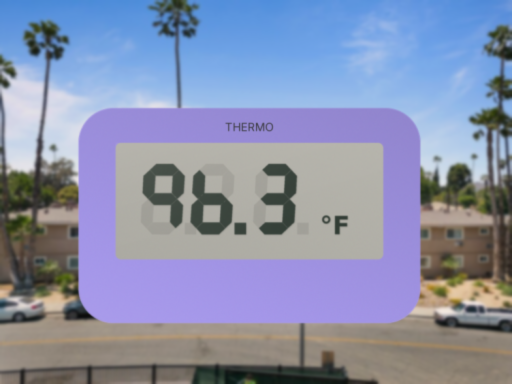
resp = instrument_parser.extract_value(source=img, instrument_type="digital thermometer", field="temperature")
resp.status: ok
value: 96.3 °F
